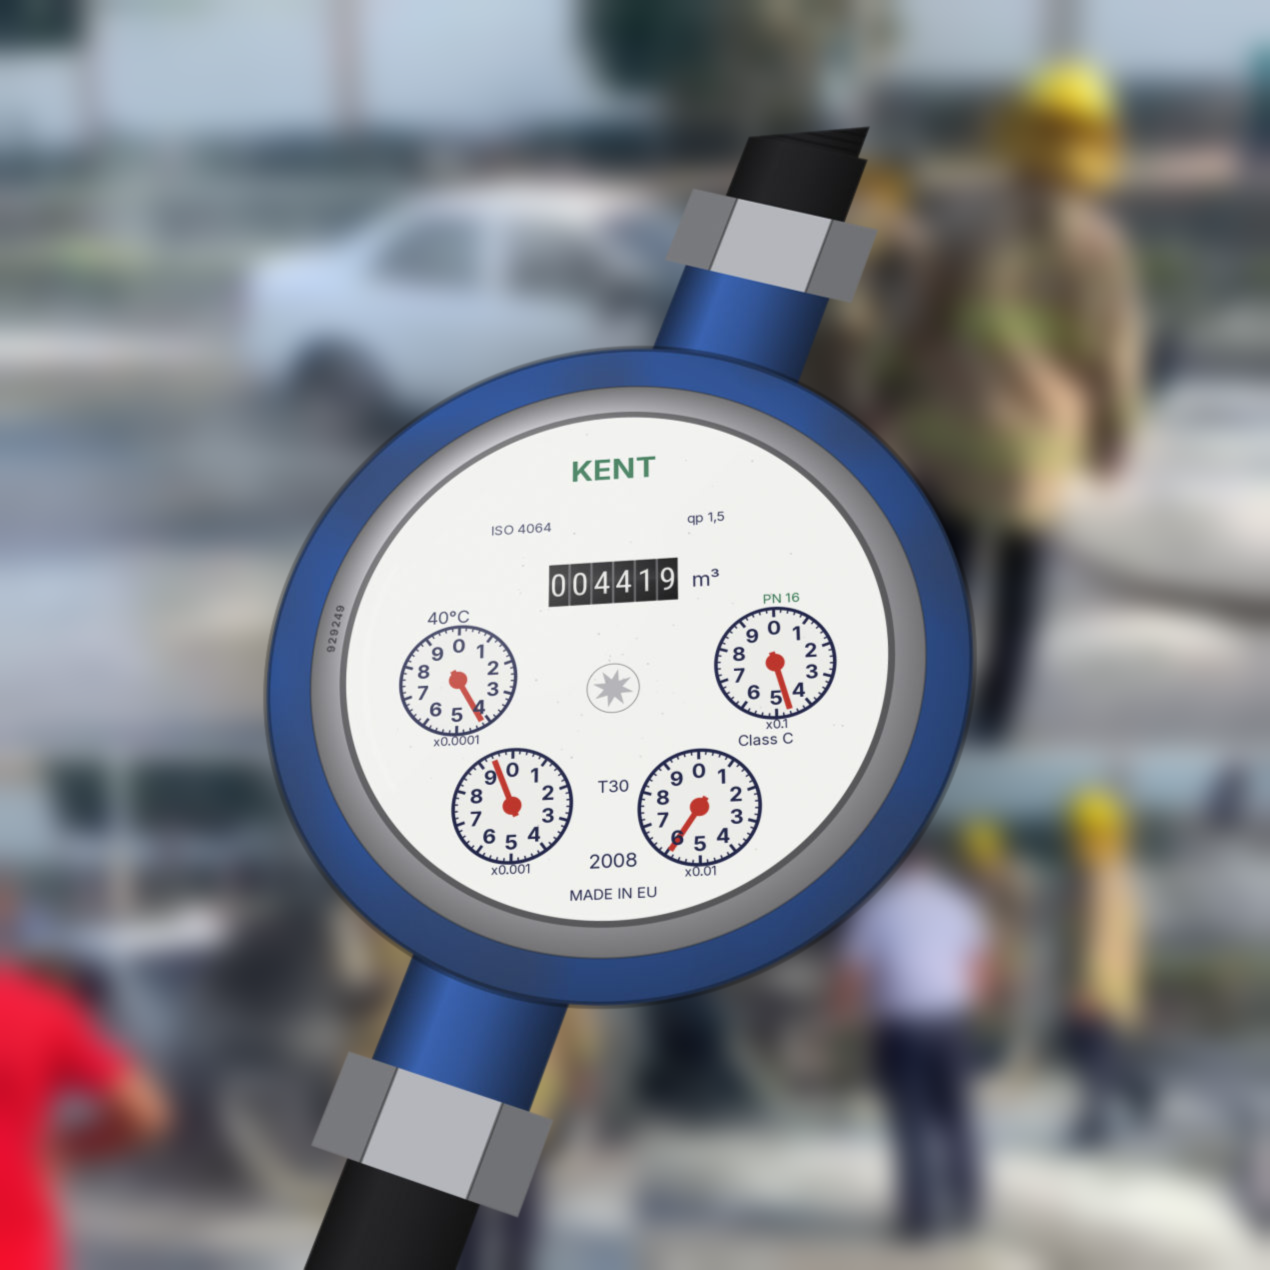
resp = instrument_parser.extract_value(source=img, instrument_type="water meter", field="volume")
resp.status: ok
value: 4419.4594 m³
